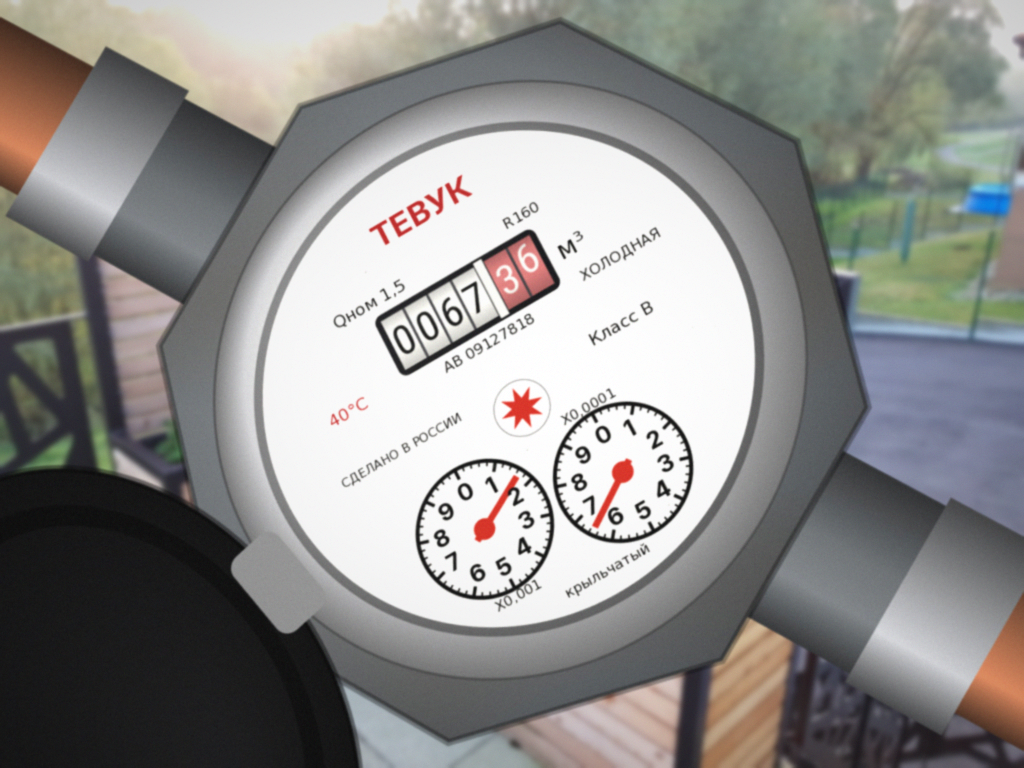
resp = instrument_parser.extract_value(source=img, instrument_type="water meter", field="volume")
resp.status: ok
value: 67.3616 m³
